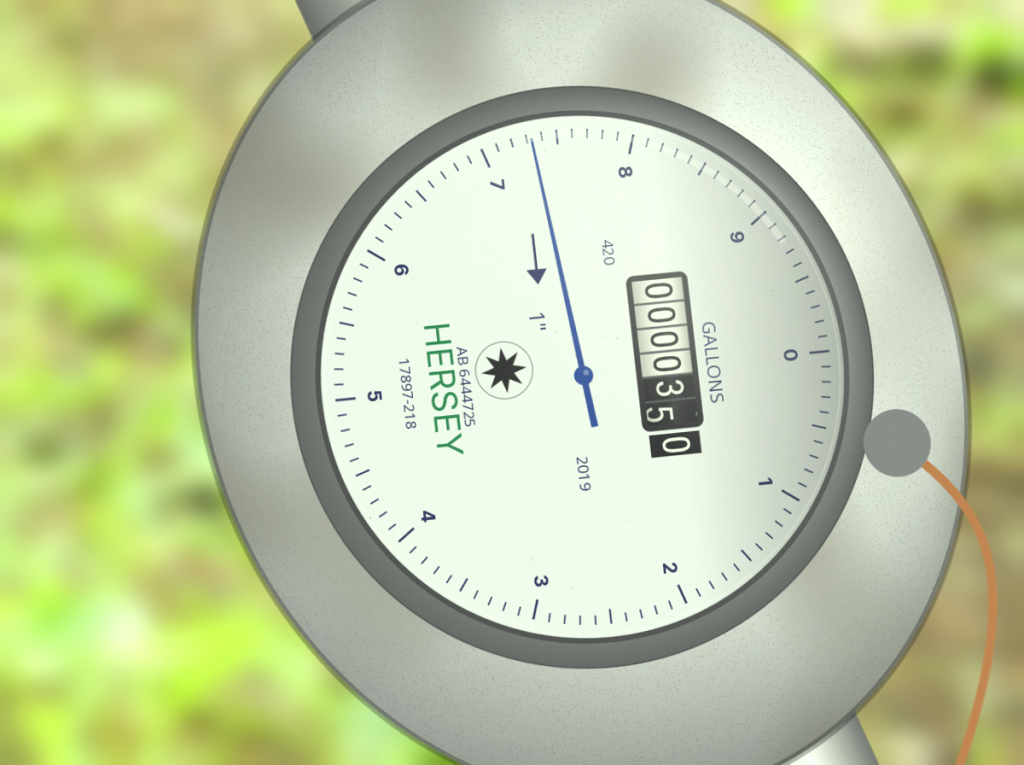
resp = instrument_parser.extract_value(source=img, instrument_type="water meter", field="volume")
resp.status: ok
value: 347.3 gal
